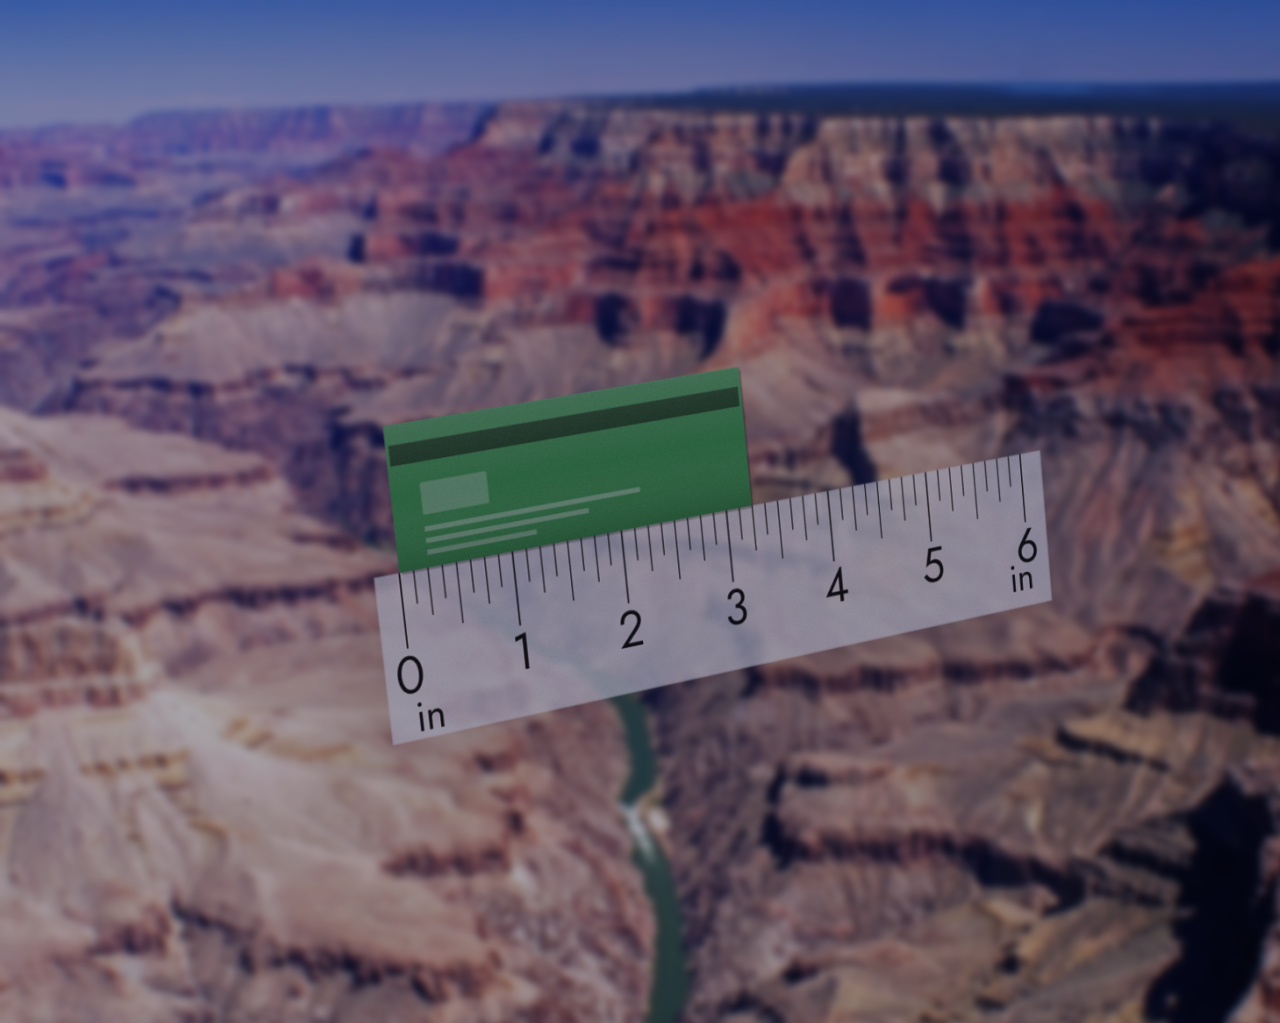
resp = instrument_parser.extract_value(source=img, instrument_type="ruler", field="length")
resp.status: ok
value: 3.25 in
